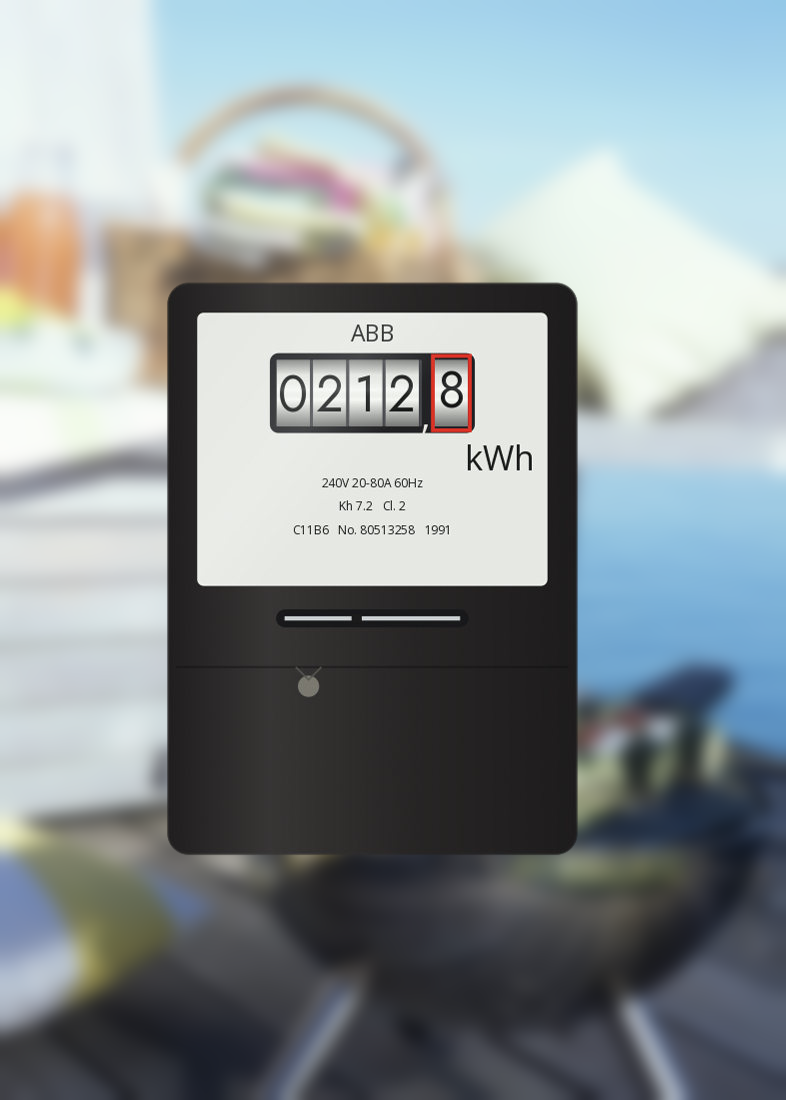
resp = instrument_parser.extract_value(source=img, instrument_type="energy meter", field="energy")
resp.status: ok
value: 212.8 kWh
